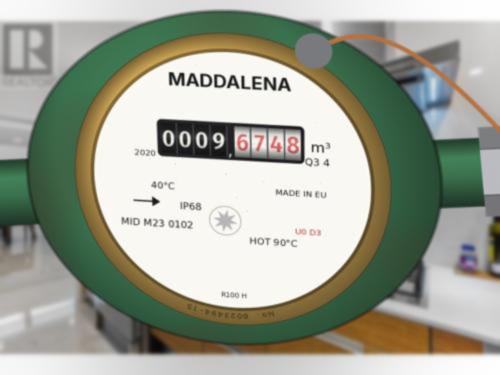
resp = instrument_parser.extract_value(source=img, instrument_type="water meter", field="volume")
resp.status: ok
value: 9.6748 m³
